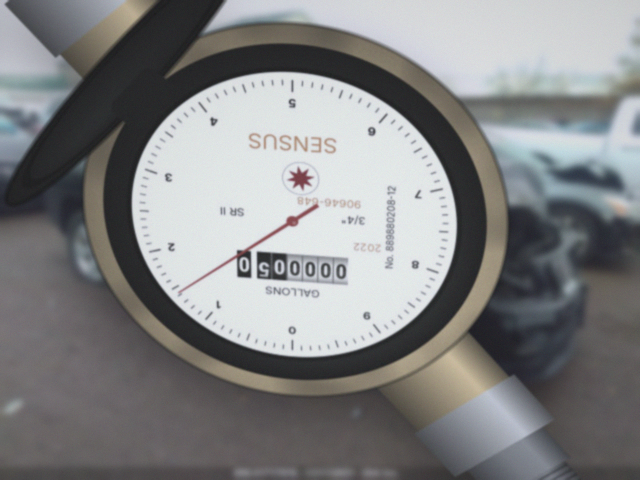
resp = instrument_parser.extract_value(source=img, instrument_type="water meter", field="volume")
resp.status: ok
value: 51.4 gal
